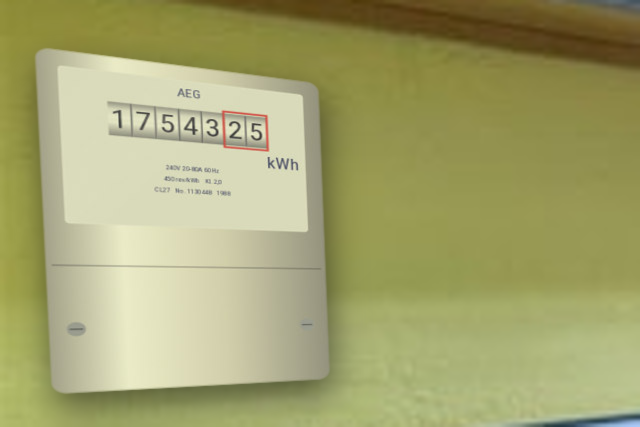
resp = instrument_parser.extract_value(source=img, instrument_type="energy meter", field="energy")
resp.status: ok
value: 17543.25 kWh
